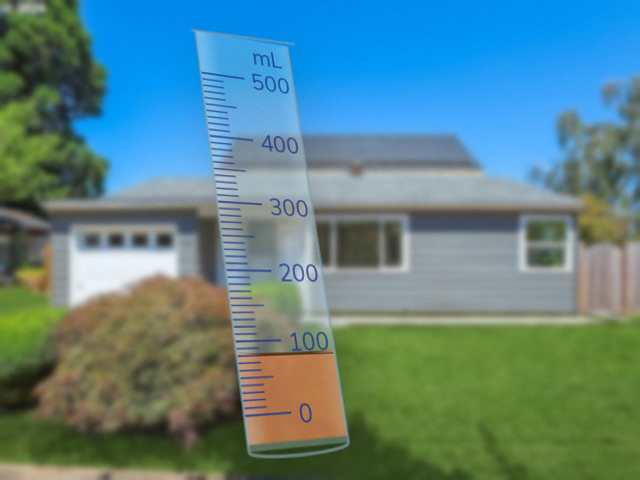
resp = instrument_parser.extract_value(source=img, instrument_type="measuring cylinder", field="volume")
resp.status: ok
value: 80 mL
